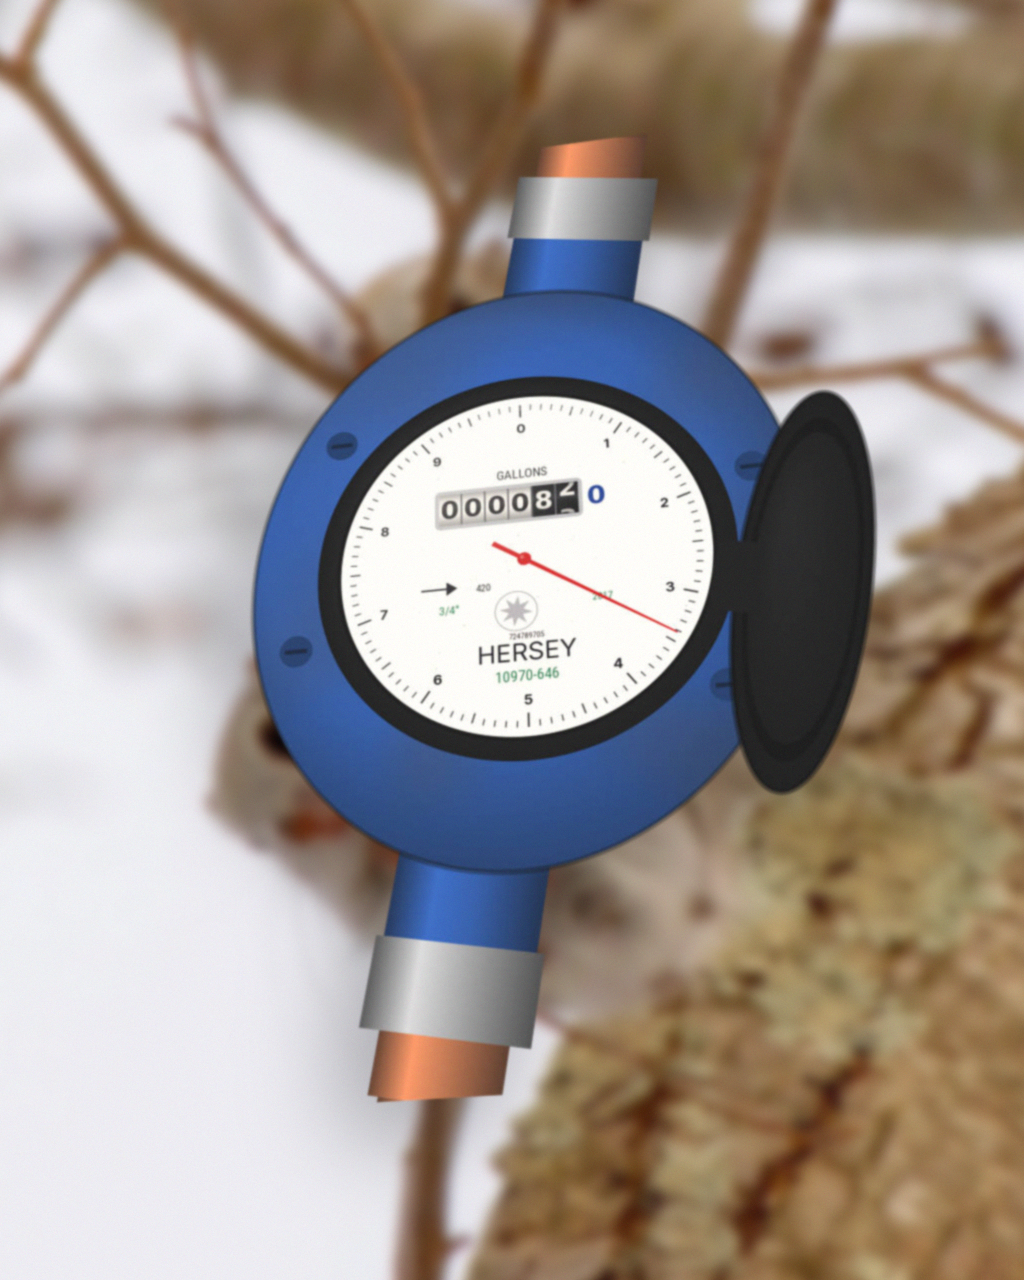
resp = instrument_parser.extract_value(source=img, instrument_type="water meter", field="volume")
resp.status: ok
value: 823.4 gal
